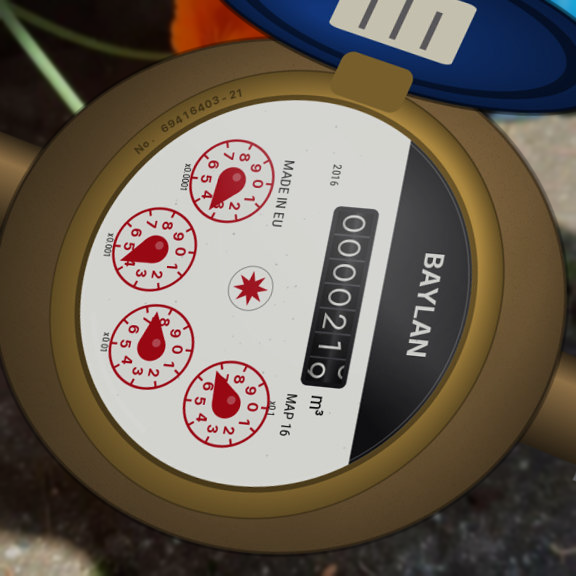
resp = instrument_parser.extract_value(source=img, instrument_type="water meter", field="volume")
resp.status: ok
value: 218.6743 m³
